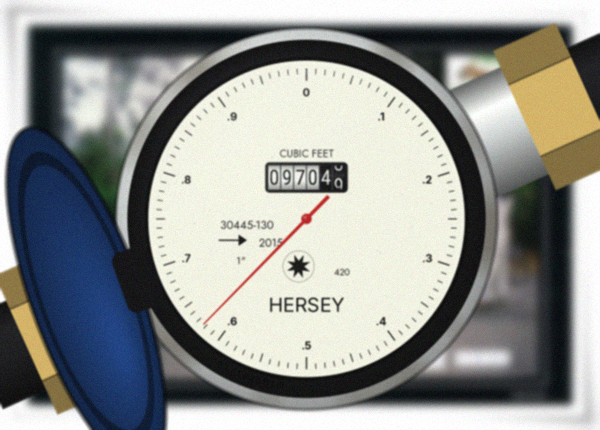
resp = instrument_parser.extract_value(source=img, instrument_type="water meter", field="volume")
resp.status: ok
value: 97048.62 ft³
